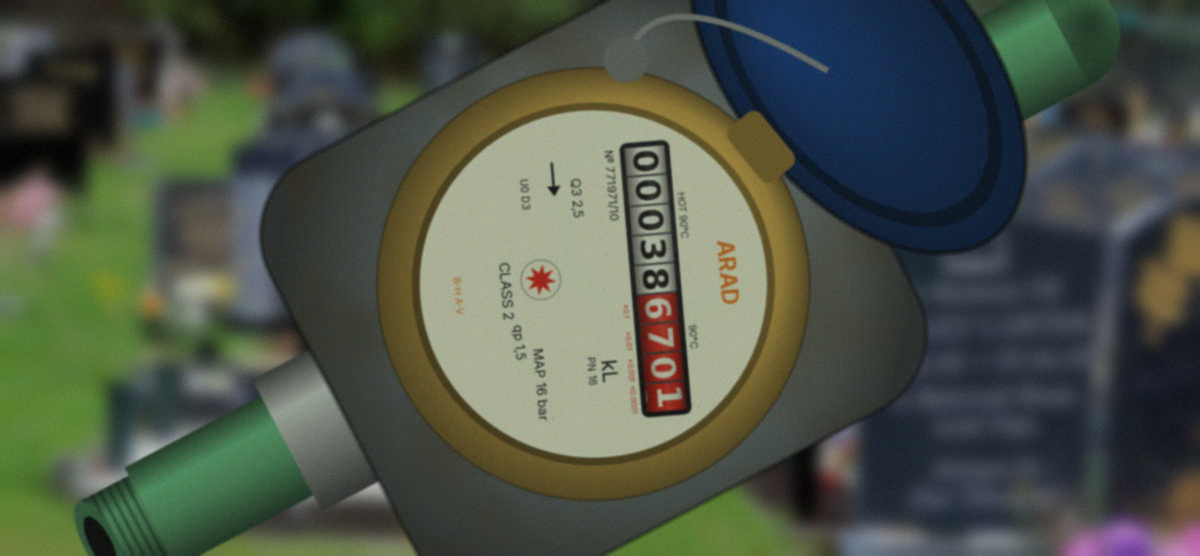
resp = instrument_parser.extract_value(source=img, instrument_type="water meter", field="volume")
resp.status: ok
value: 38.6701 kL
